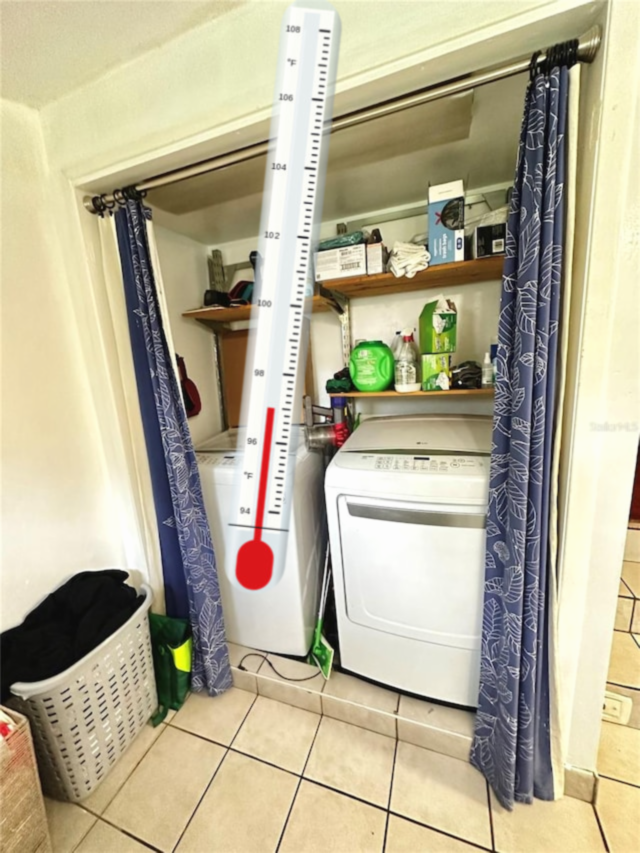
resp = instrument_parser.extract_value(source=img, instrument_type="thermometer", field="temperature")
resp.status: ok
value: 97 °F
